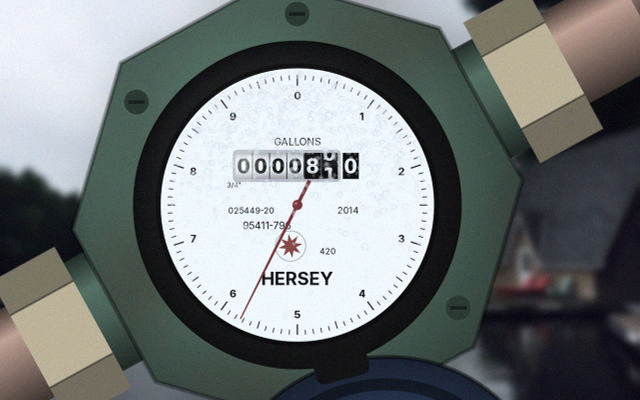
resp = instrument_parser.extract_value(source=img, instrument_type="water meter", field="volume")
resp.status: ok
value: 805.7 gal
